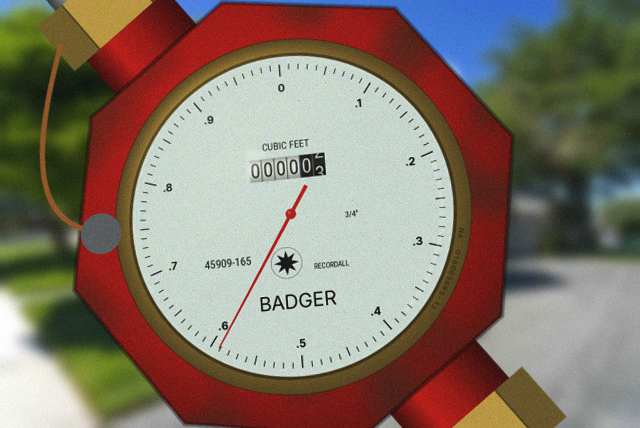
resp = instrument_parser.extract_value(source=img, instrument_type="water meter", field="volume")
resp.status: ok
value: 2.59 ft³
